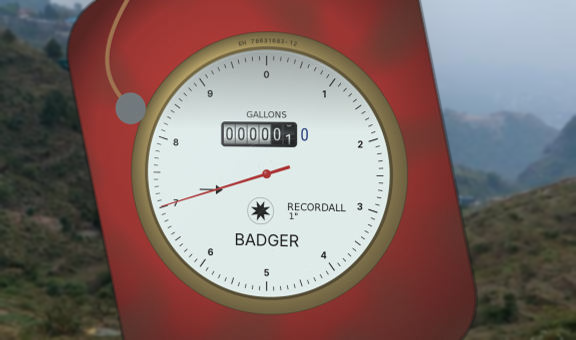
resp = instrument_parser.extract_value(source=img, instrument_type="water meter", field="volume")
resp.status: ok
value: 7.0 gal
